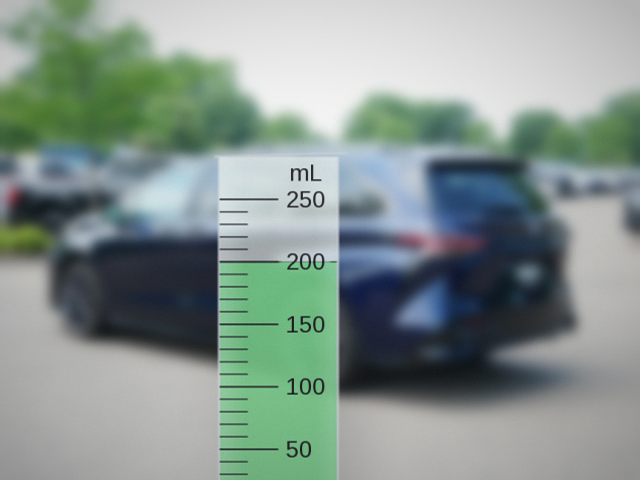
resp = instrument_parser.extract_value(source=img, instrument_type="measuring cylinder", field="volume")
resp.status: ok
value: 200 mL
